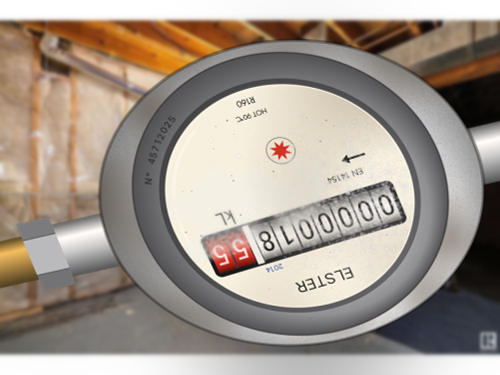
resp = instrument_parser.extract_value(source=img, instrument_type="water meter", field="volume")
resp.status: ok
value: 18.55 kL
